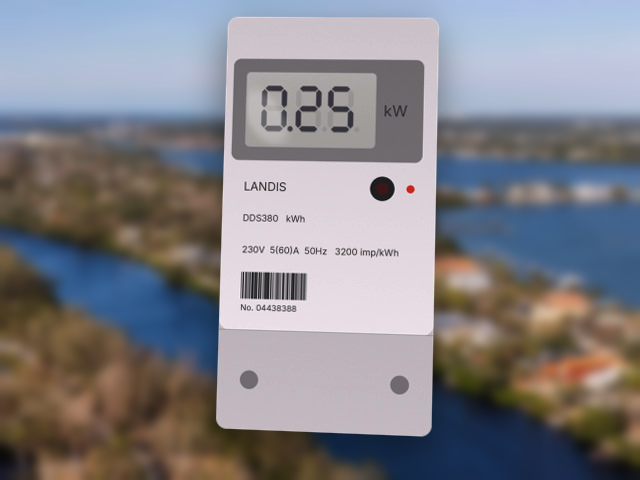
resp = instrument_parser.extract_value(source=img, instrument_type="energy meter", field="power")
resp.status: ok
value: 0.25 kW
